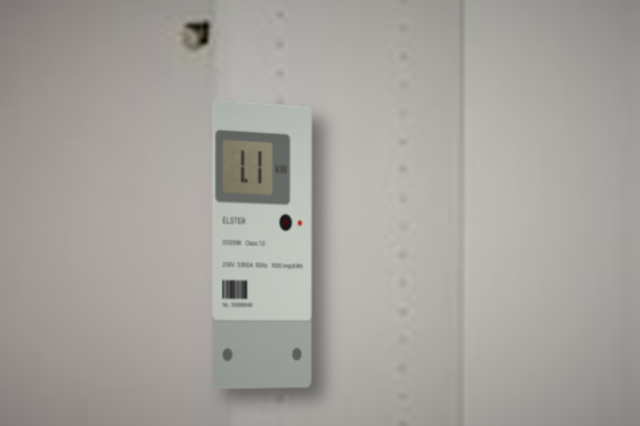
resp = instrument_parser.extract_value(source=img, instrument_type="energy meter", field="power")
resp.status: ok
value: 1.1 kW
